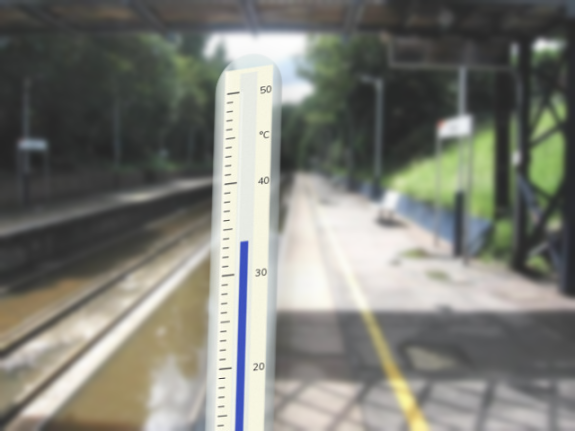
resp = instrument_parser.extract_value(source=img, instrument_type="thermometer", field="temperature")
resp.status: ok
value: 33.5 °C
